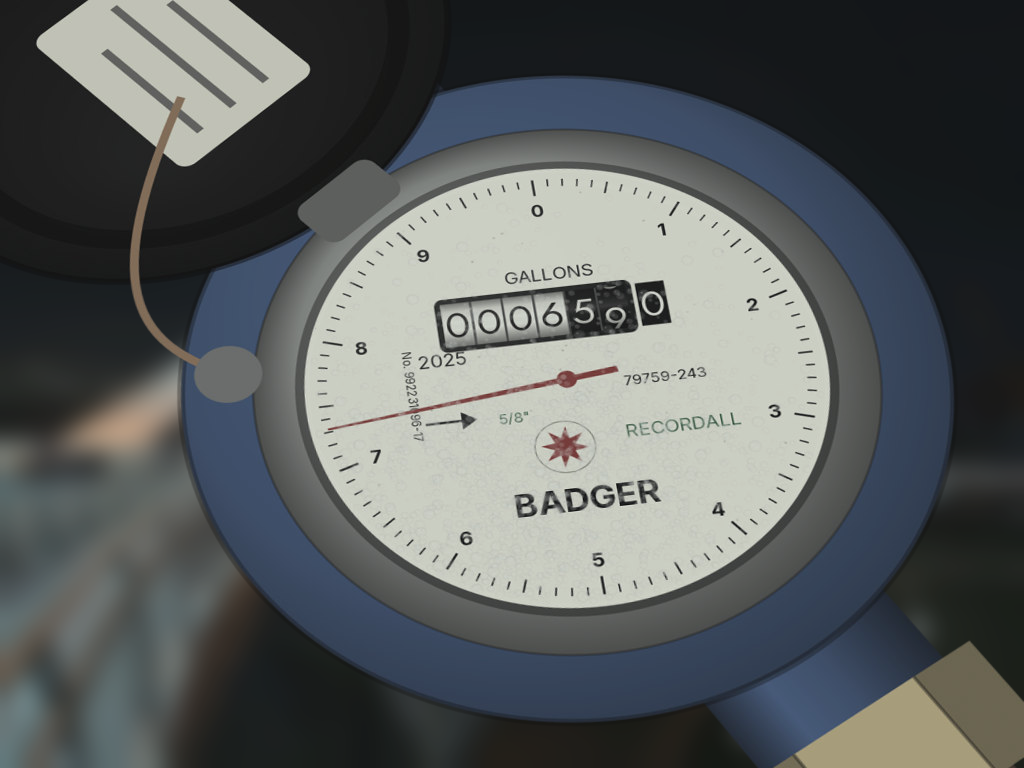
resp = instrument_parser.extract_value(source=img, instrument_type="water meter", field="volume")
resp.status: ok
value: 6587.3 gal
